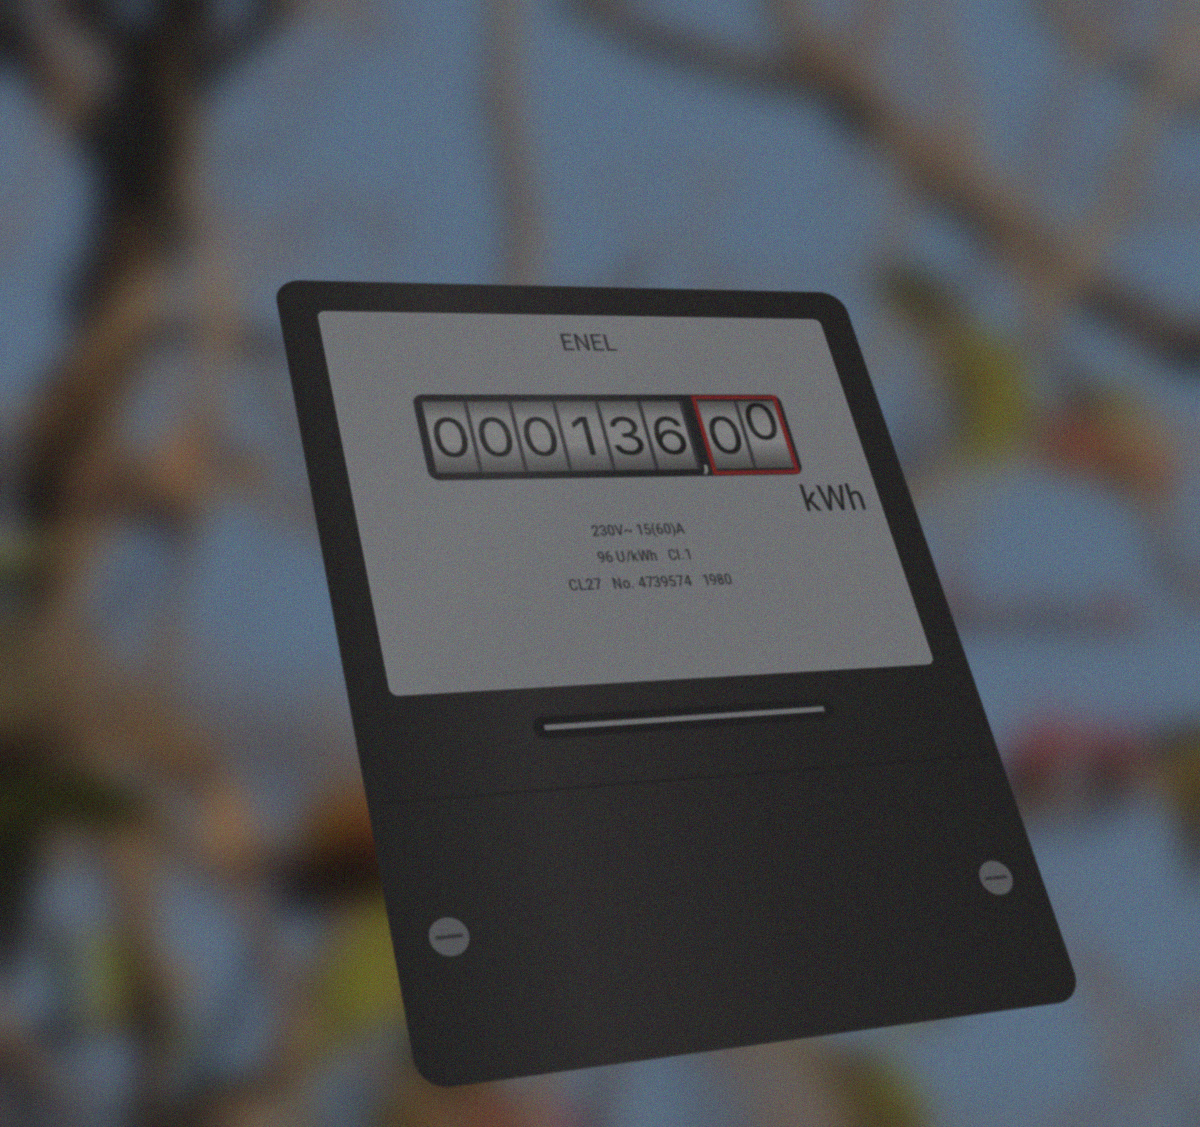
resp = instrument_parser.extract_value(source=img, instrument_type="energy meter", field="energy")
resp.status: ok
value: 136.00 kWh
